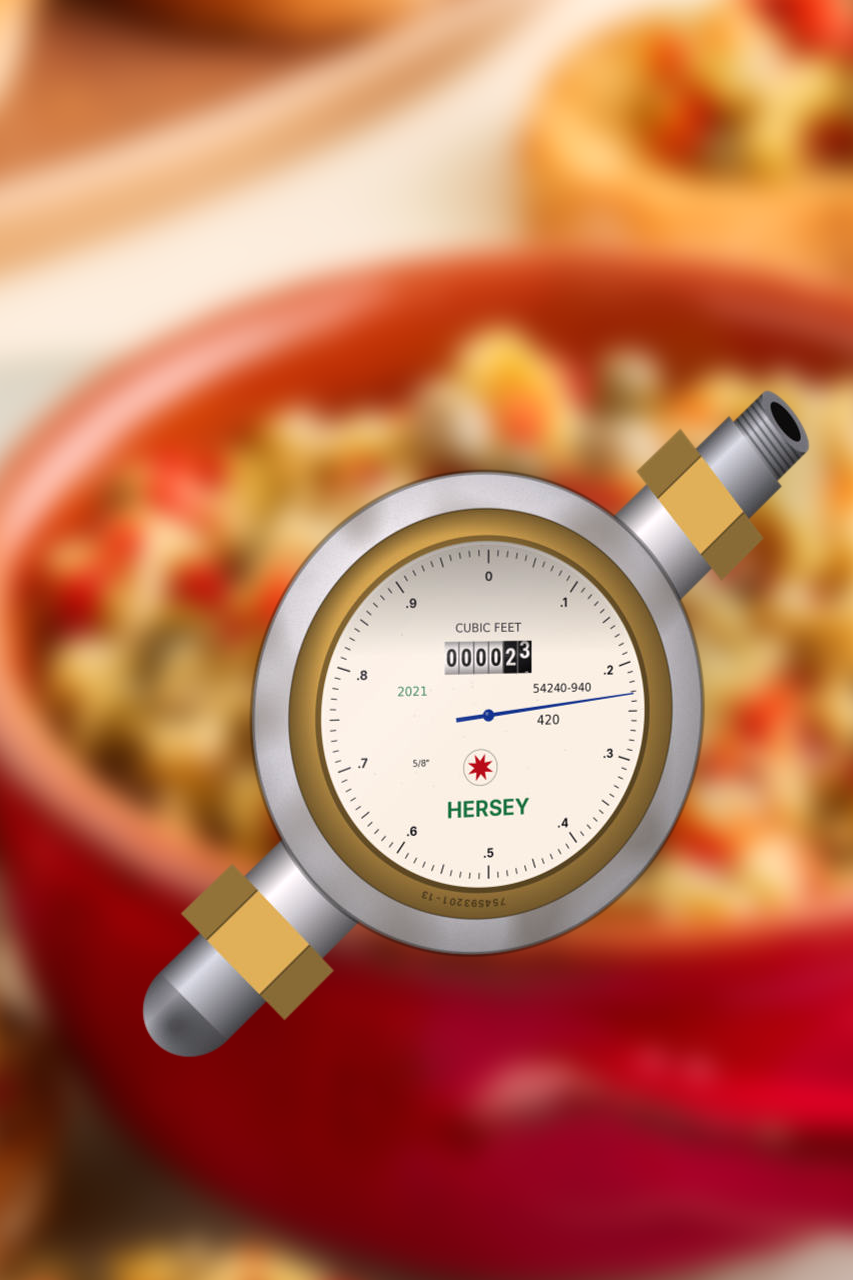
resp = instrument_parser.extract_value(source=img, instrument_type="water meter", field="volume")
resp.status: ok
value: 23.23 ft³
